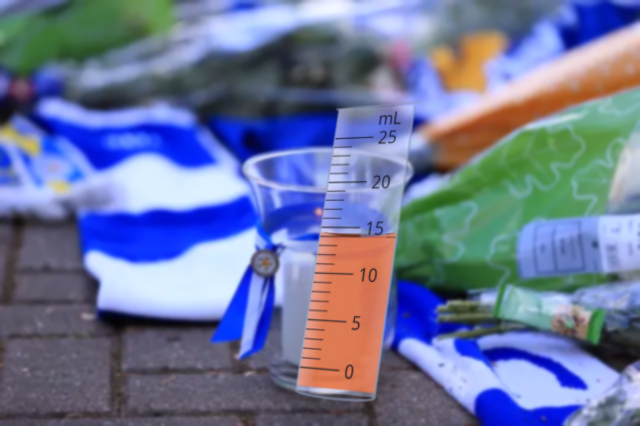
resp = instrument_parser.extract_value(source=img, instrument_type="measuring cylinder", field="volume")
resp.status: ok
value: 14 mL
